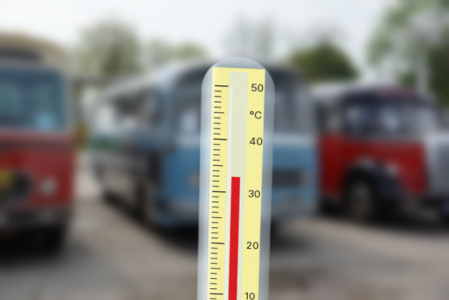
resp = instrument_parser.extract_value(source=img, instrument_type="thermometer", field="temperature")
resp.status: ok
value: 33 °C
